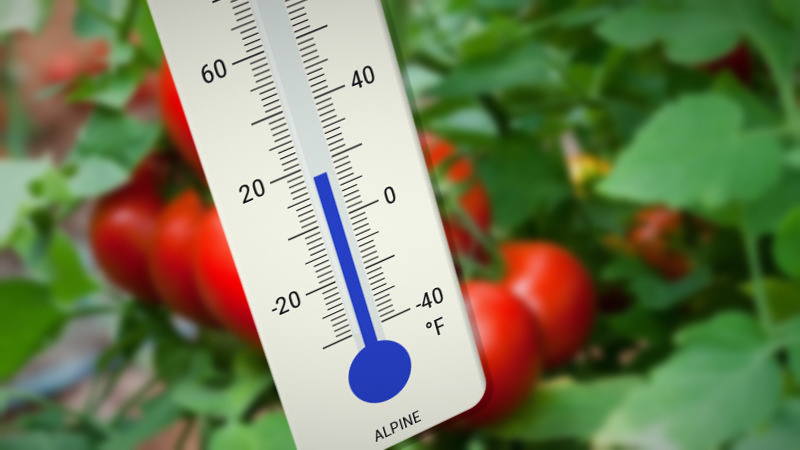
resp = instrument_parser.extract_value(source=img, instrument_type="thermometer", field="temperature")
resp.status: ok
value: 16 °F
